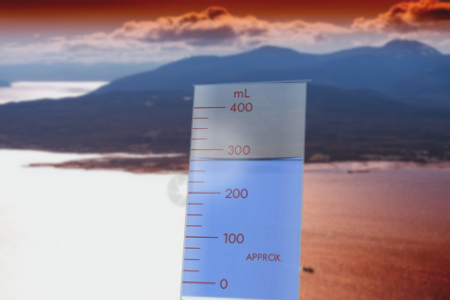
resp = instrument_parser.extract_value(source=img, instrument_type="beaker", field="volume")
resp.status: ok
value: 275 mL
